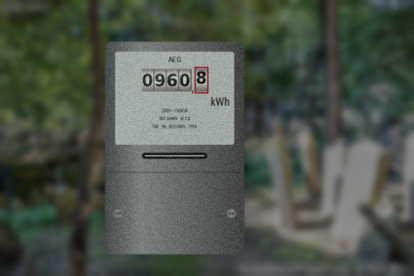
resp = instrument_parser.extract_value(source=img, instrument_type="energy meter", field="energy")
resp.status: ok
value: 960.8 kWh
